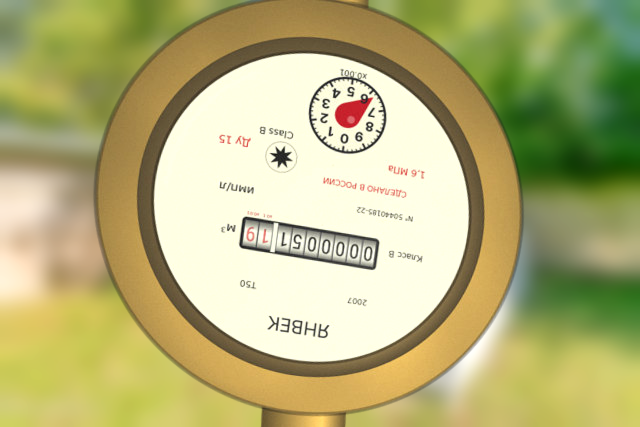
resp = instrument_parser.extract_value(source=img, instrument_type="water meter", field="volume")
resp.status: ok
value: 51.196 m³
